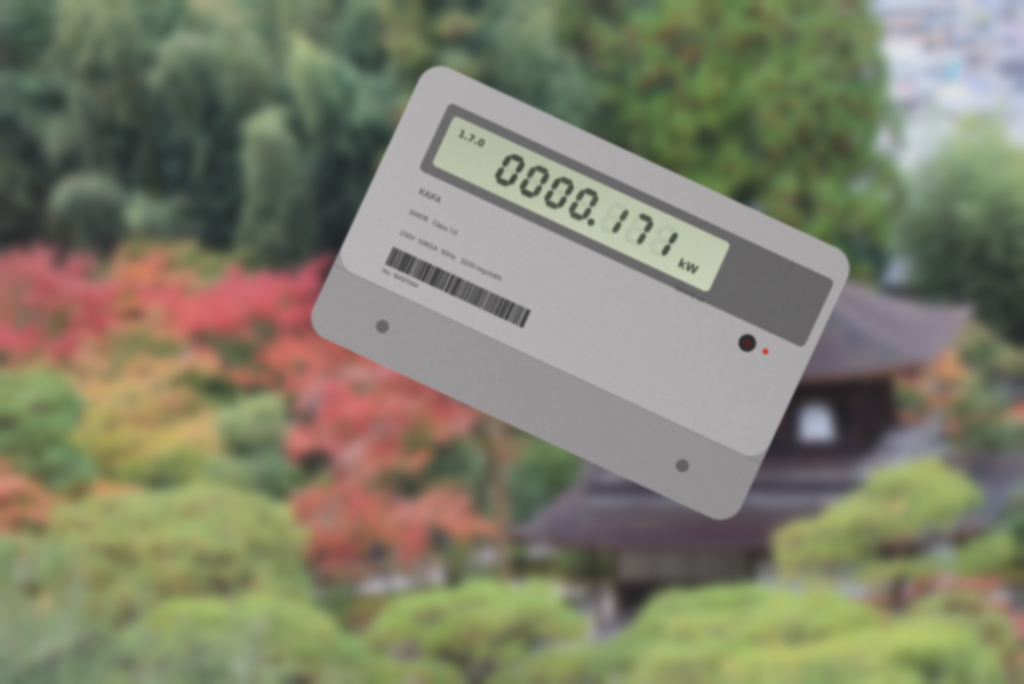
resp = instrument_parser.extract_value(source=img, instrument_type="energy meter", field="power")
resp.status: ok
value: 0.171 kW
